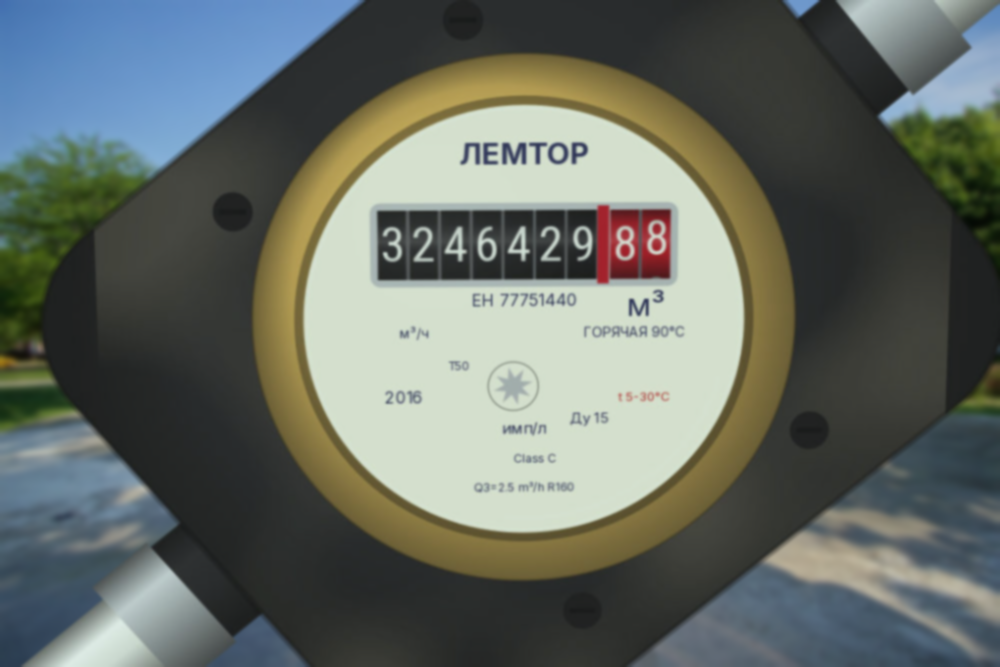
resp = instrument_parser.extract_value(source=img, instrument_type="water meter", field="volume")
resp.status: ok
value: 3246429.88 m³
